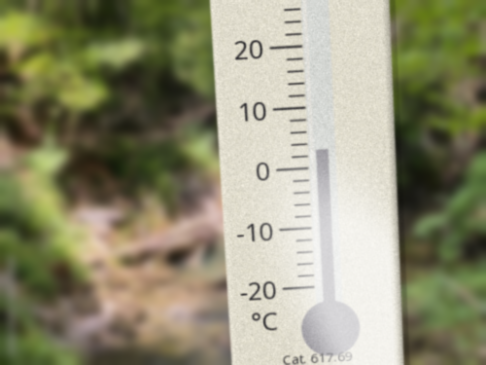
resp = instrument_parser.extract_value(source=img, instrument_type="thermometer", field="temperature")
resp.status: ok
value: 3 °C
